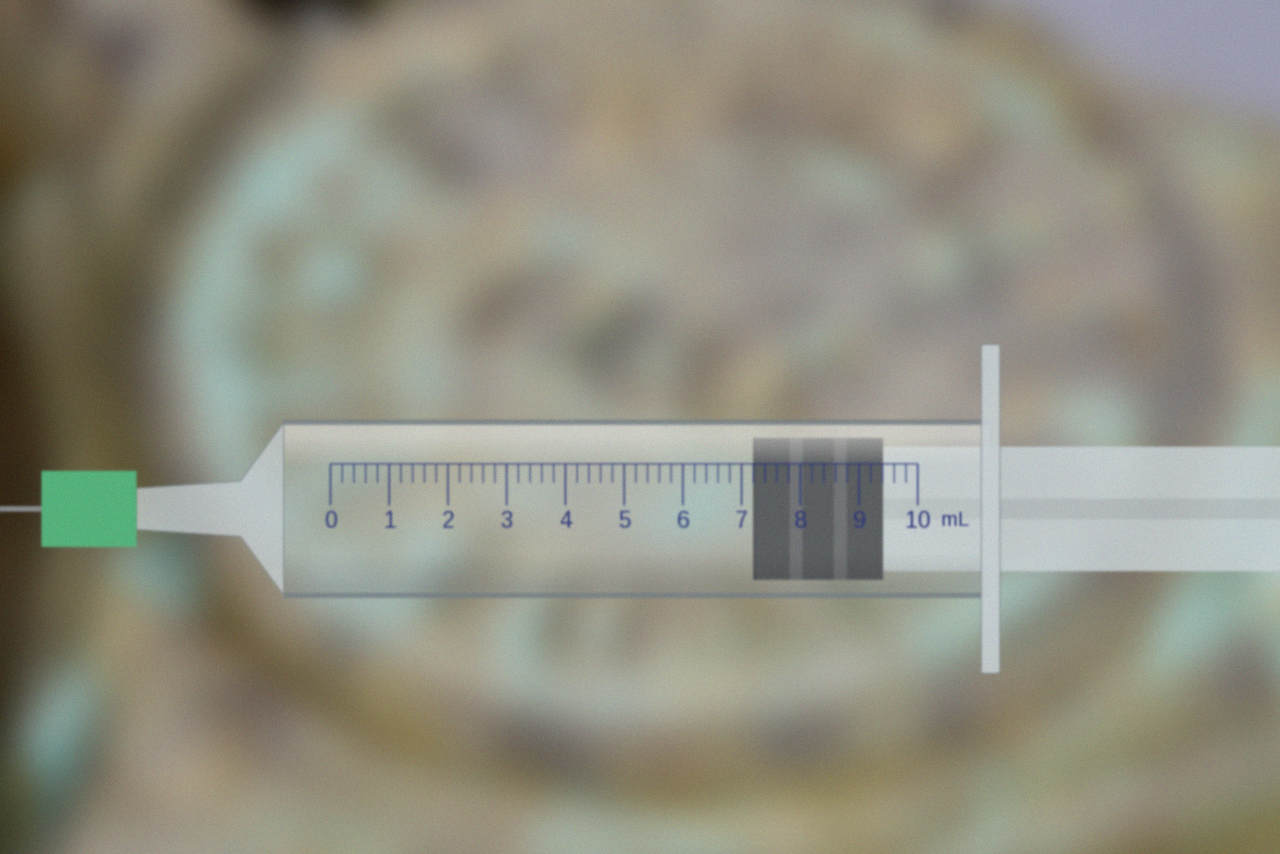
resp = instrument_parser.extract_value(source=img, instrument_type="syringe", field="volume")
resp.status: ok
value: 7.2 mL
